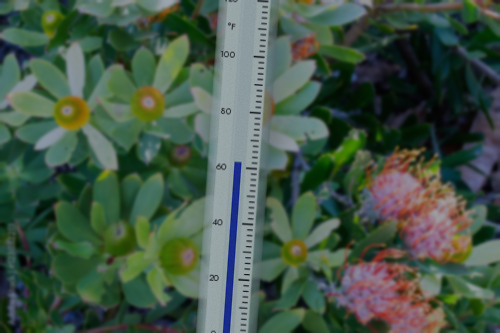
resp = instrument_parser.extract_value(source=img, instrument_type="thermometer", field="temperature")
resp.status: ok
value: 62 °F
